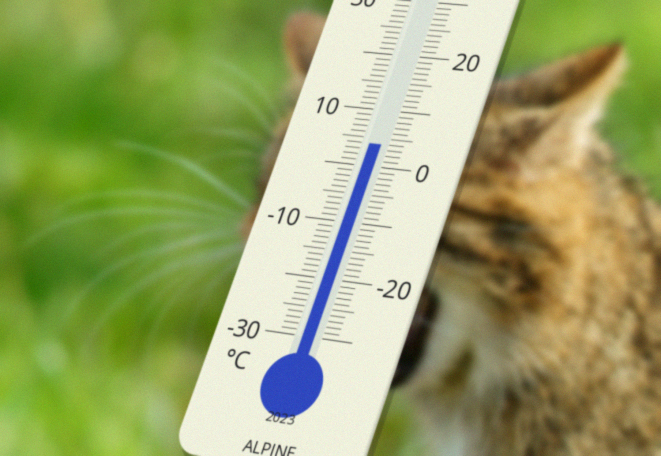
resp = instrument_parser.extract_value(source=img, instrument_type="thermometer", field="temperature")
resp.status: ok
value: 4 °C
